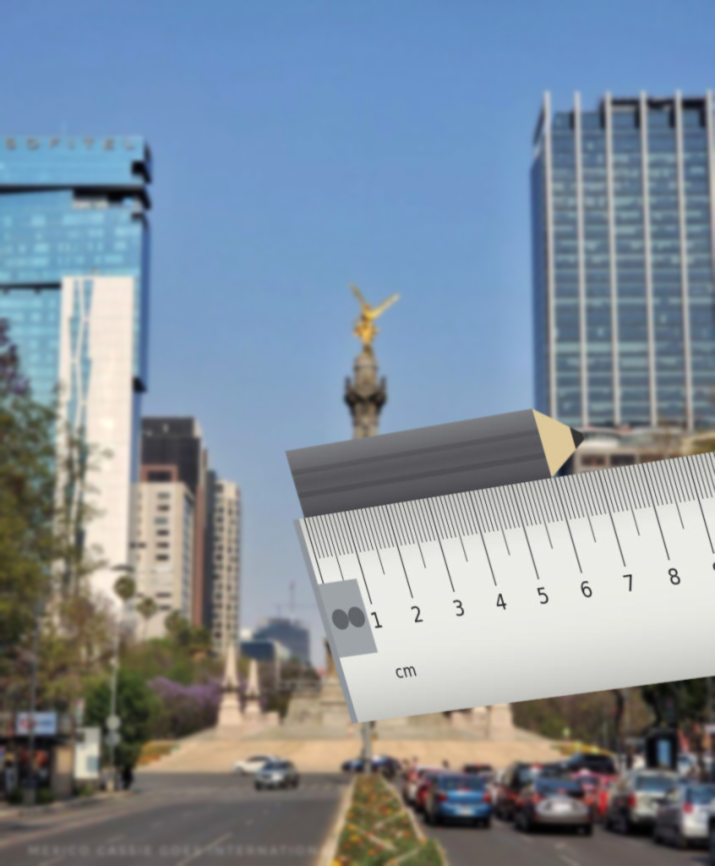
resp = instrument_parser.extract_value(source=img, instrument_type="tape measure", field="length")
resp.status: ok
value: 6.9 cm
